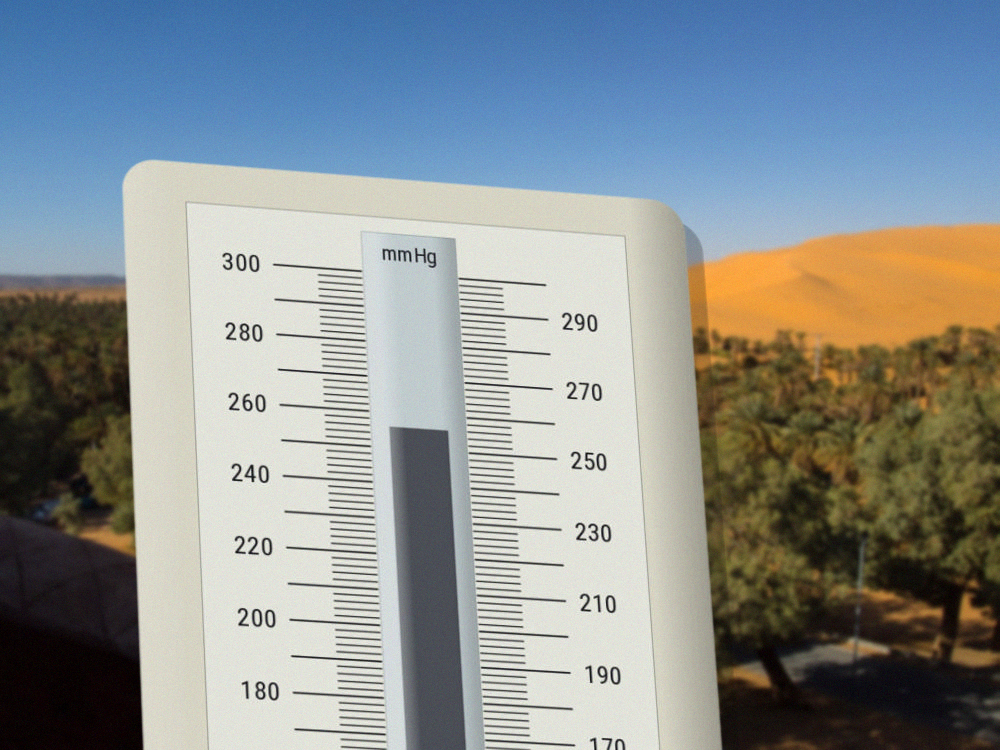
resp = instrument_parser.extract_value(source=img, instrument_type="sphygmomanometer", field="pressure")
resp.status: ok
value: 256 mmHg
